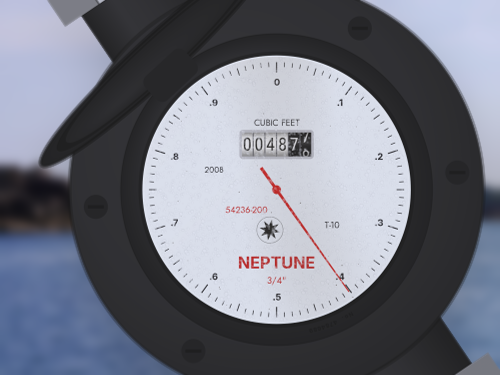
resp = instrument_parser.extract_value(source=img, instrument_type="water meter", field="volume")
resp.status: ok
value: 4877.40 ft³
